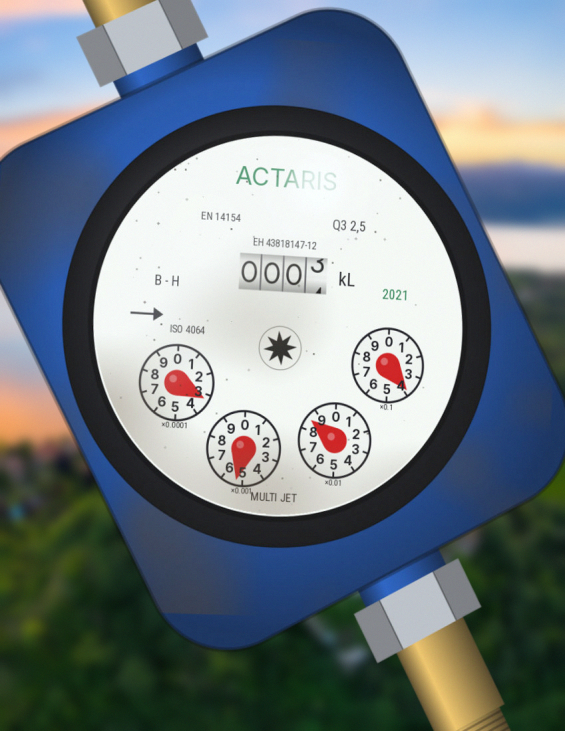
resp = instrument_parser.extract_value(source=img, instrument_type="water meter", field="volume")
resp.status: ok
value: 3.3853 kL
